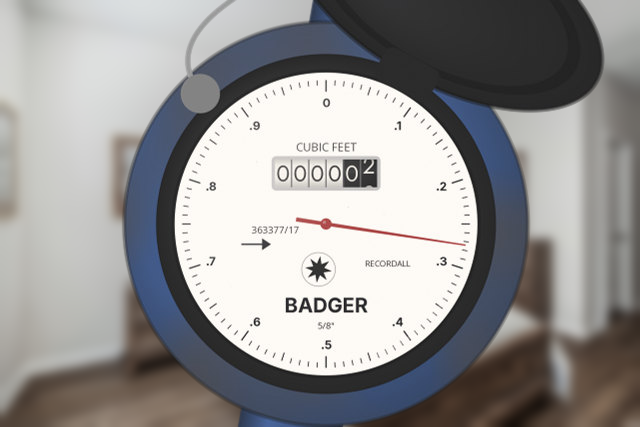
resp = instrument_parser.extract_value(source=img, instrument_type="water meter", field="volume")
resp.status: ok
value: 2.27 ft³
